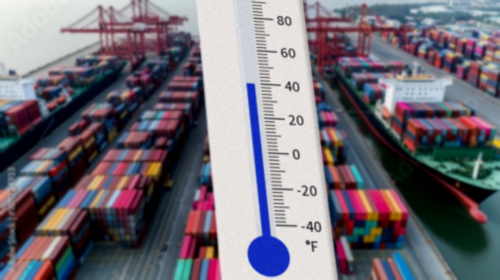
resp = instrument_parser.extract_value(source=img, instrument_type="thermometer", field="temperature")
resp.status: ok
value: 40 °F
